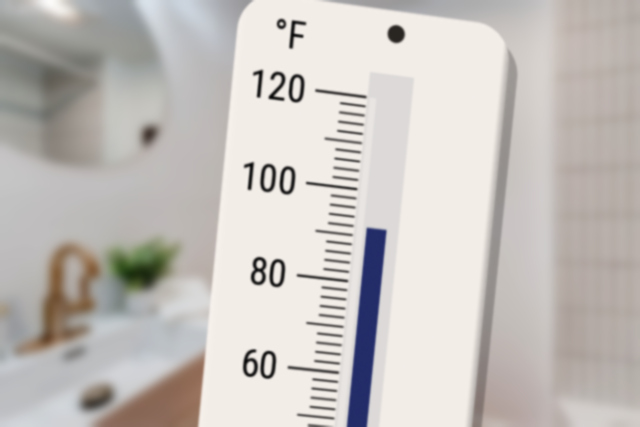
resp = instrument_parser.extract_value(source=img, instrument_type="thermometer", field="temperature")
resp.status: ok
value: 92 °F
